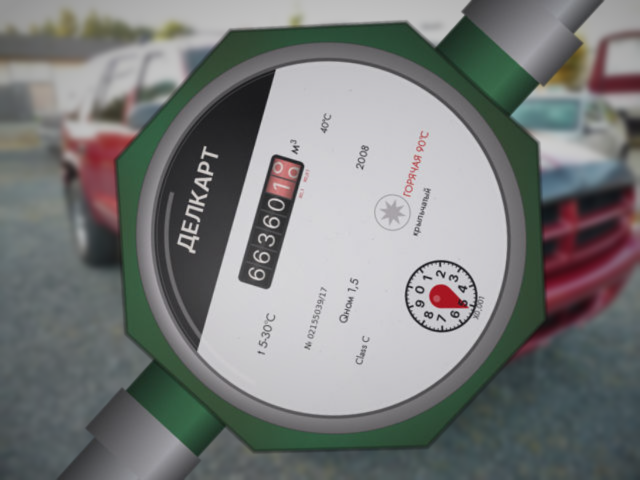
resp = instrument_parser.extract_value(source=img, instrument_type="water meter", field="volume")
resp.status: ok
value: 66360.185 m³
